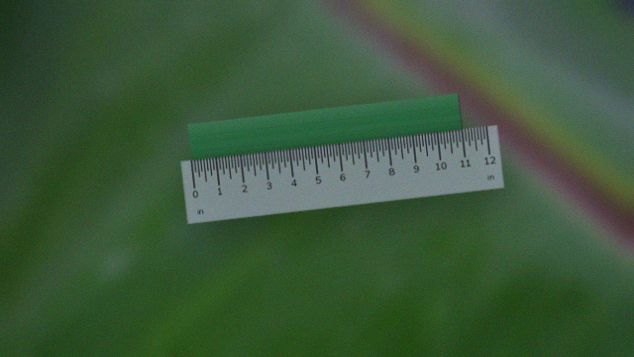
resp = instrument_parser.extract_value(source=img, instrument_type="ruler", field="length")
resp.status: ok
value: 11 in
